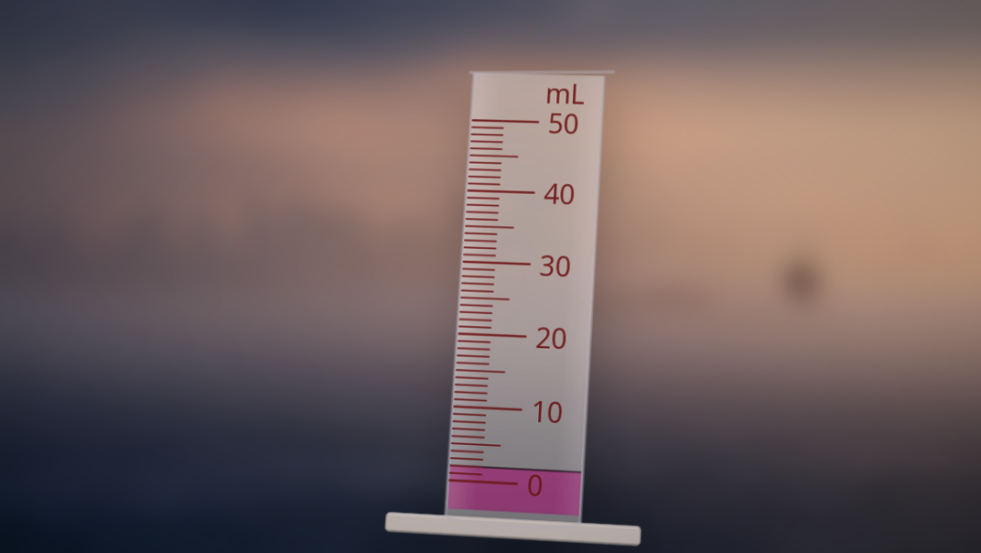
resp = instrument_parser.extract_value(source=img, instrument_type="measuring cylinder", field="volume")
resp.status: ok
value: 2 mL
